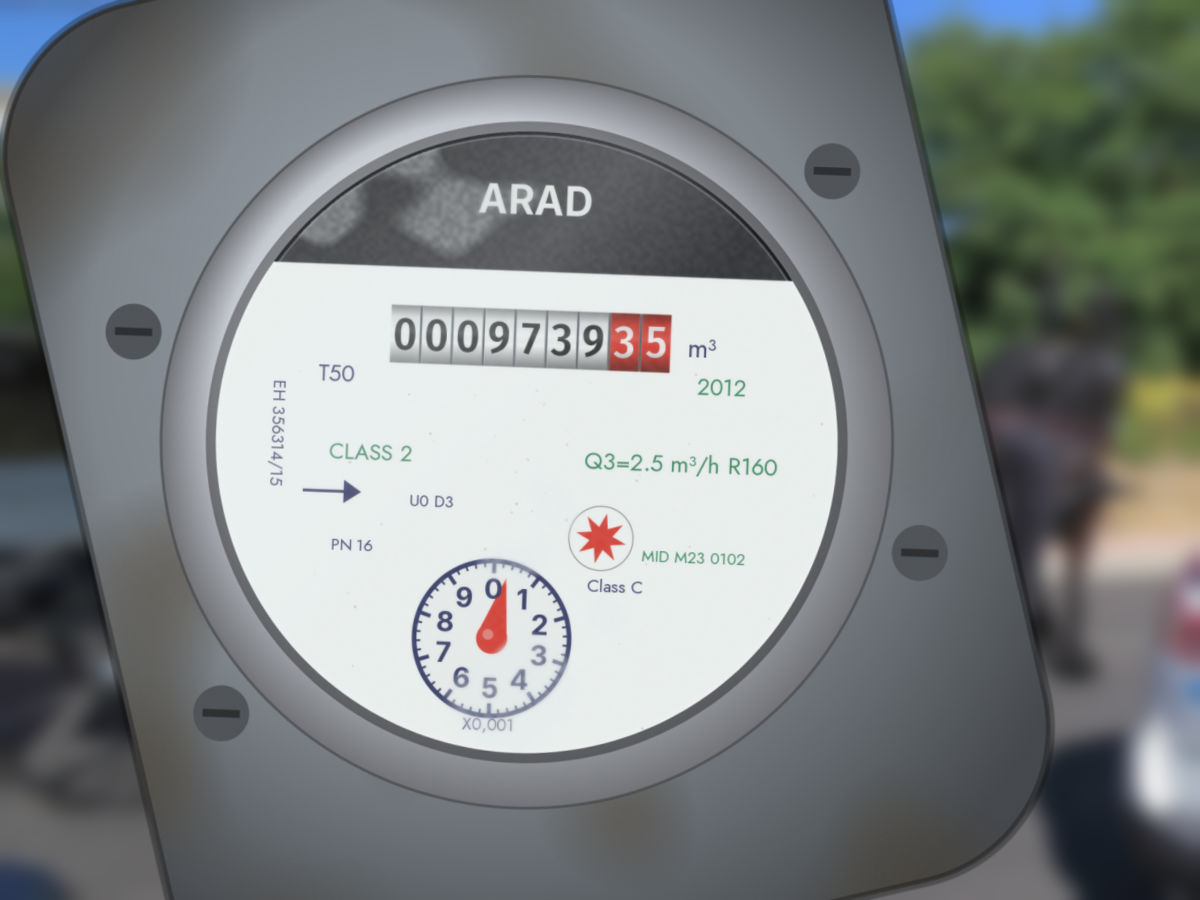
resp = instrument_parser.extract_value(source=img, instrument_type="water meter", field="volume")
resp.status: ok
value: 9739.350 m³
